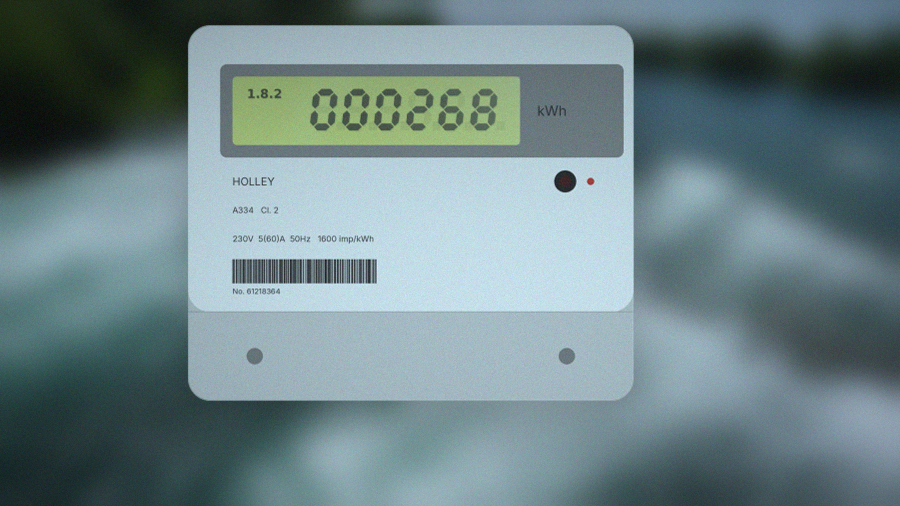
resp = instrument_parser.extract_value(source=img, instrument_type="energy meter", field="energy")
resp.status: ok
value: 268 kWh
